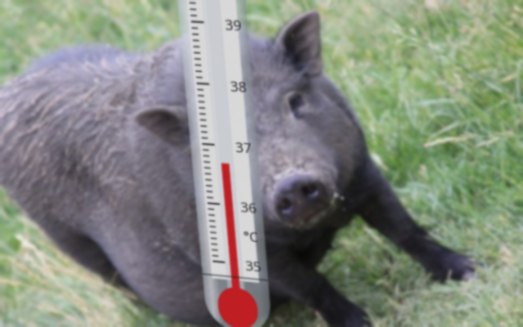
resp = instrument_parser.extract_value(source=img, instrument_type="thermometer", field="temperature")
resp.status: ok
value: 36.7 °C
